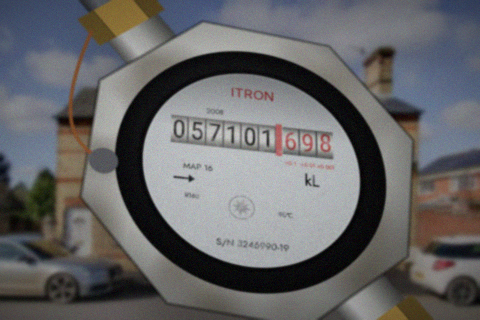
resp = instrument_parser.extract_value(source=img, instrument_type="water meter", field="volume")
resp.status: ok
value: 57101.698 kL
